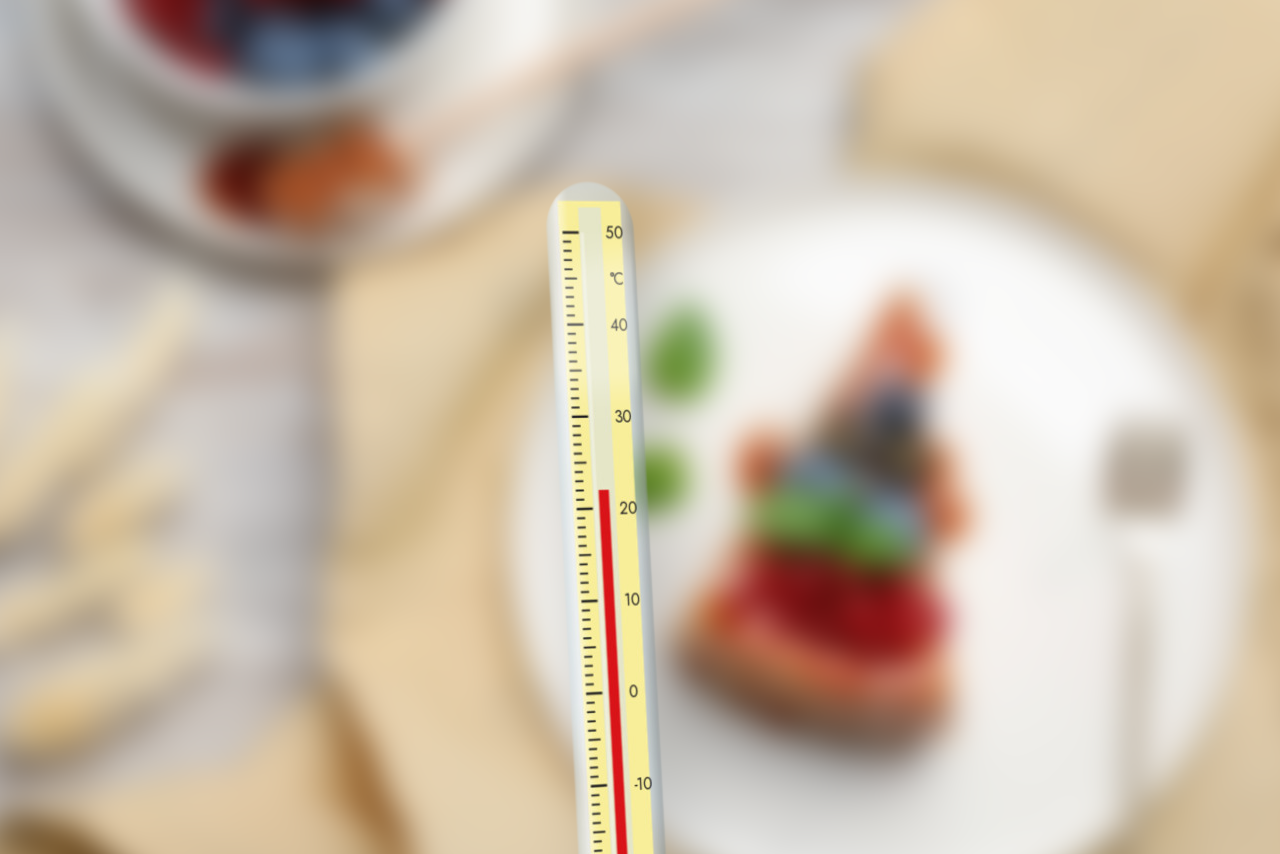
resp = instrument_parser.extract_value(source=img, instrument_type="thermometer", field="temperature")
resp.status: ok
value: 22 °C
